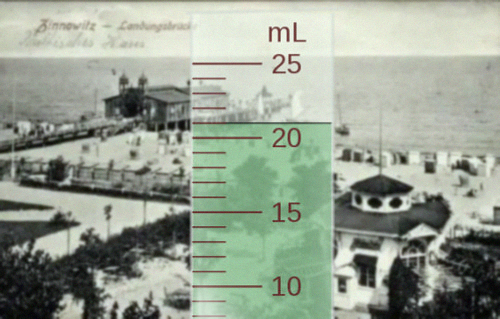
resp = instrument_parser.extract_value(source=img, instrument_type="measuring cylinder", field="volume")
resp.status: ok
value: 21 mL
